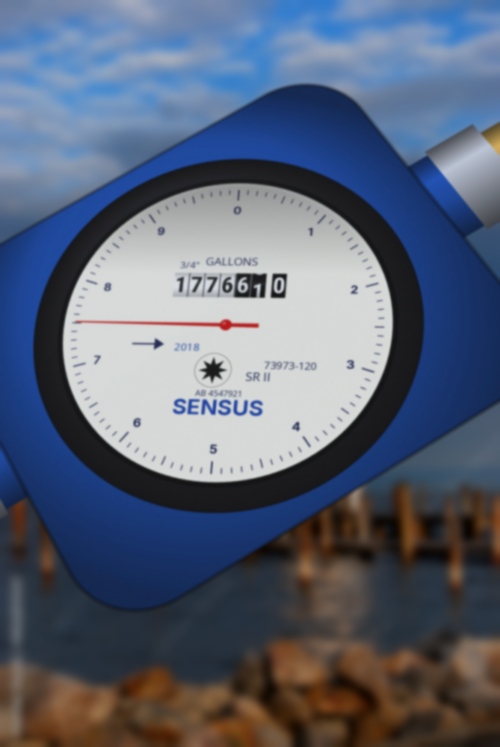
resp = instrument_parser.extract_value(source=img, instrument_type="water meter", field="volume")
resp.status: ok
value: 1776607.5 gal
